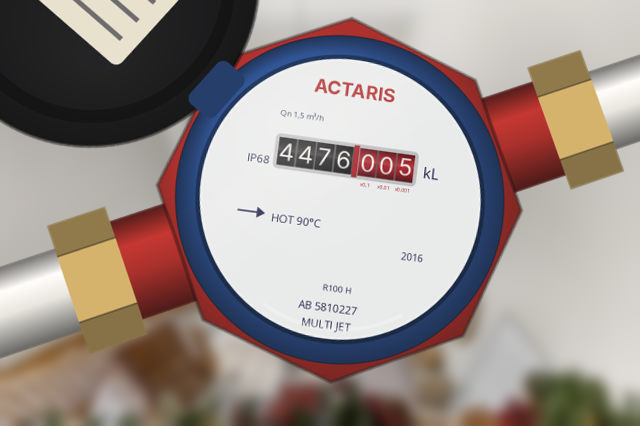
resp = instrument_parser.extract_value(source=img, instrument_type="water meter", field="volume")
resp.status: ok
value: 4476.005 kL
